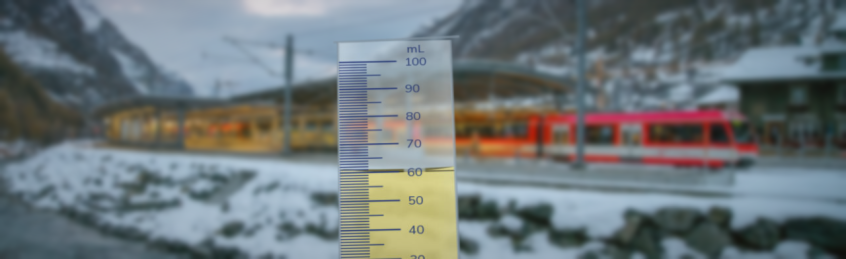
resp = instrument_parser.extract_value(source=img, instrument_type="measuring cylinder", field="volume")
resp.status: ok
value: 60 mL
